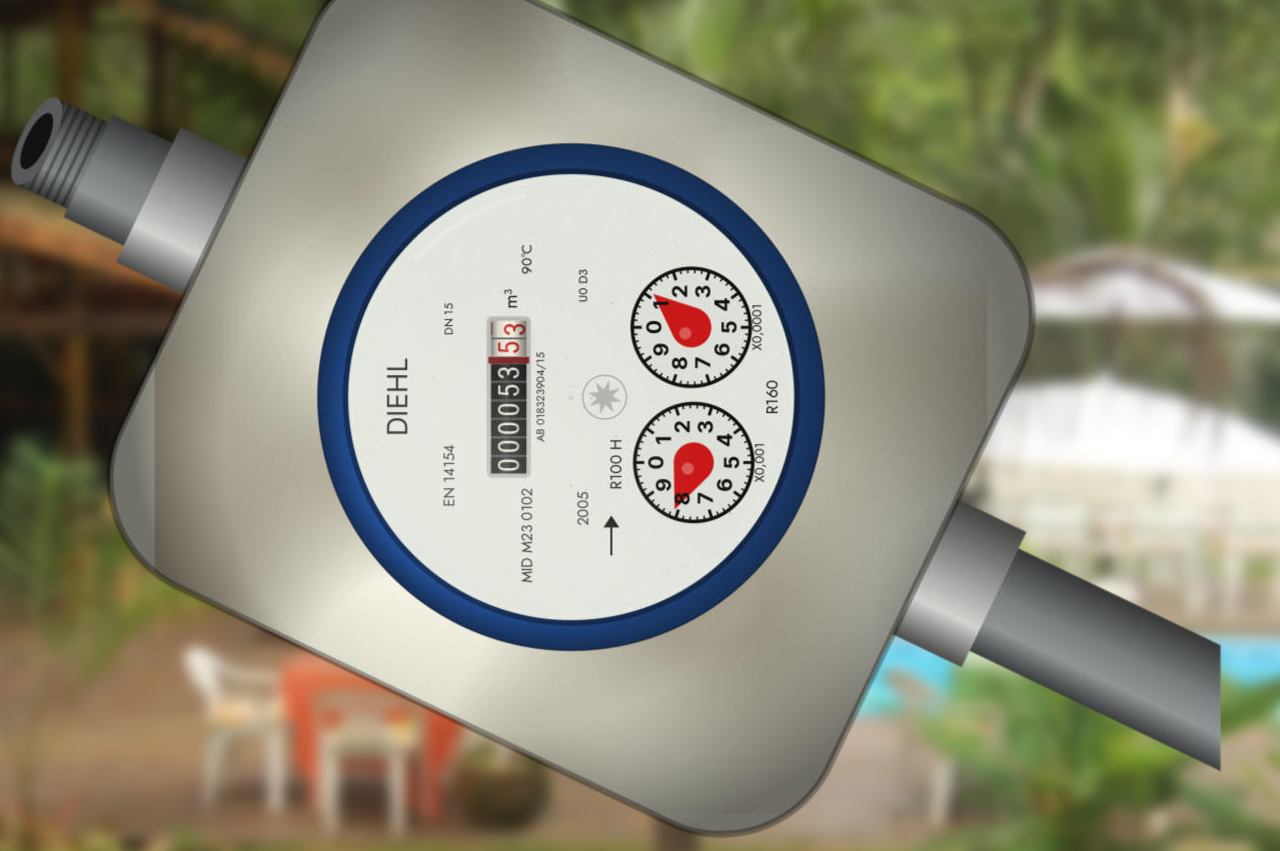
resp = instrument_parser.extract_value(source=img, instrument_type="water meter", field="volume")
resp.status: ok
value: 53.5281 m³
